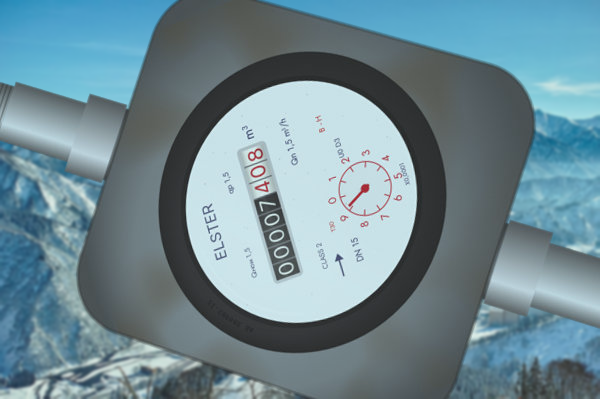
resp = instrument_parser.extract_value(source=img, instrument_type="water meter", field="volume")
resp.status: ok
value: 7.4079 m³
